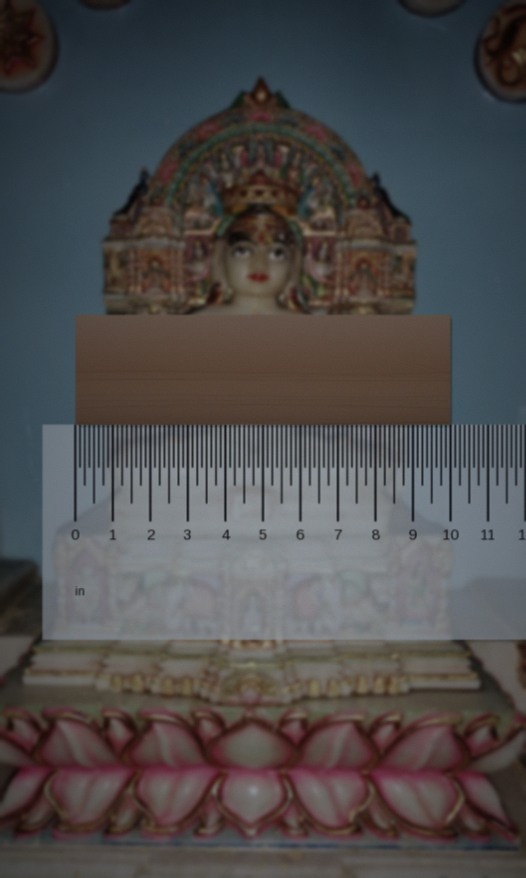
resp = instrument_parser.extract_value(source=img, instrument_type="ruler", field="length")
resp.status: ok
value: 10 in
